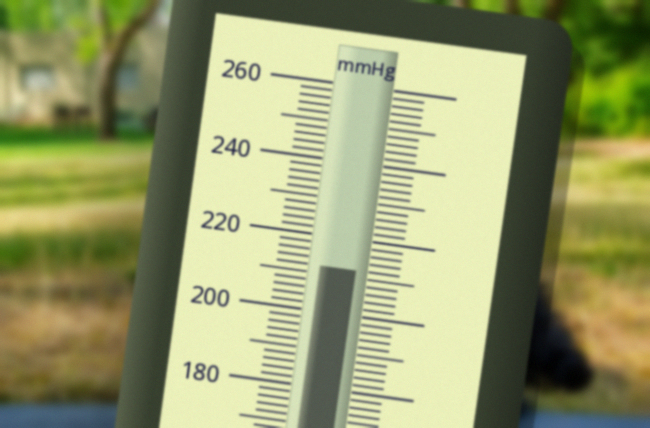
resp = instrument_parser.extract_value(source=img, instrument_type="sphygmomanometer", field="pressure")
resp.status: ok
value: 212 mmHg
